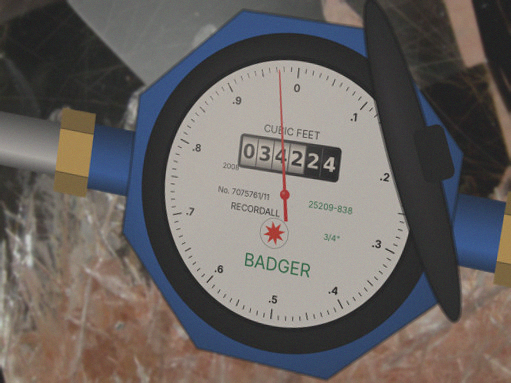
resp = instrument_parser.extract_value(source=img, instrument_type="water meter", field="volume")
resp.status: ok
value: 34223.97 ft³
